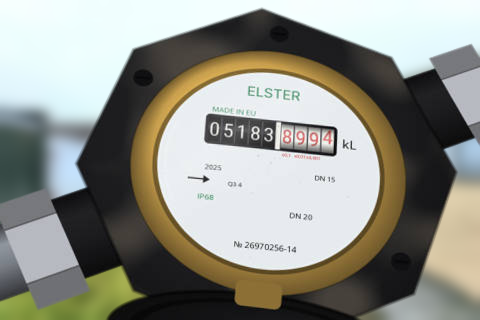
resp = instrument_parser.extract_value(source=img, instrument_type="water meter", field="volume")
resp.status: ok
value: 5183.8994 kL
